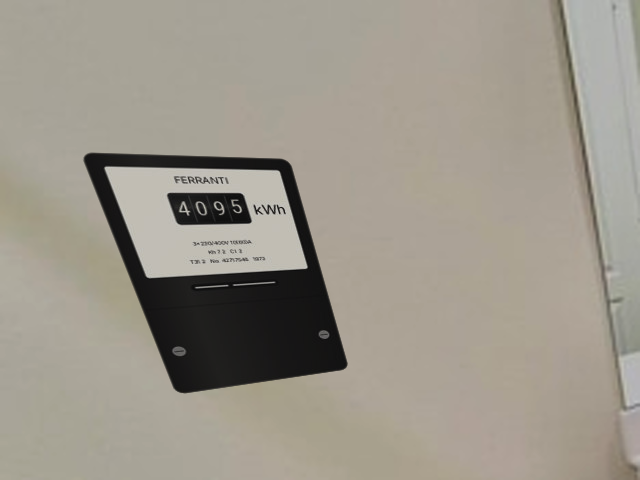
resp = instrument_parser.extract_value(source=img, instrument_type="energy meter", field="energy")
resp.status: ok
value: 4095 kWh
